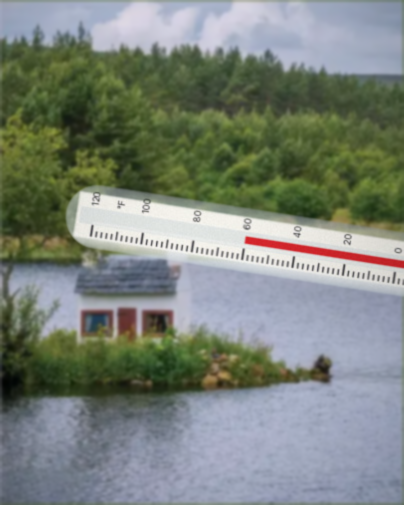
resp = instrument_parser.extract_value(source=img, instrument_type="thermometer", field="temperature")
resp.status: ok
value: 60 °F
